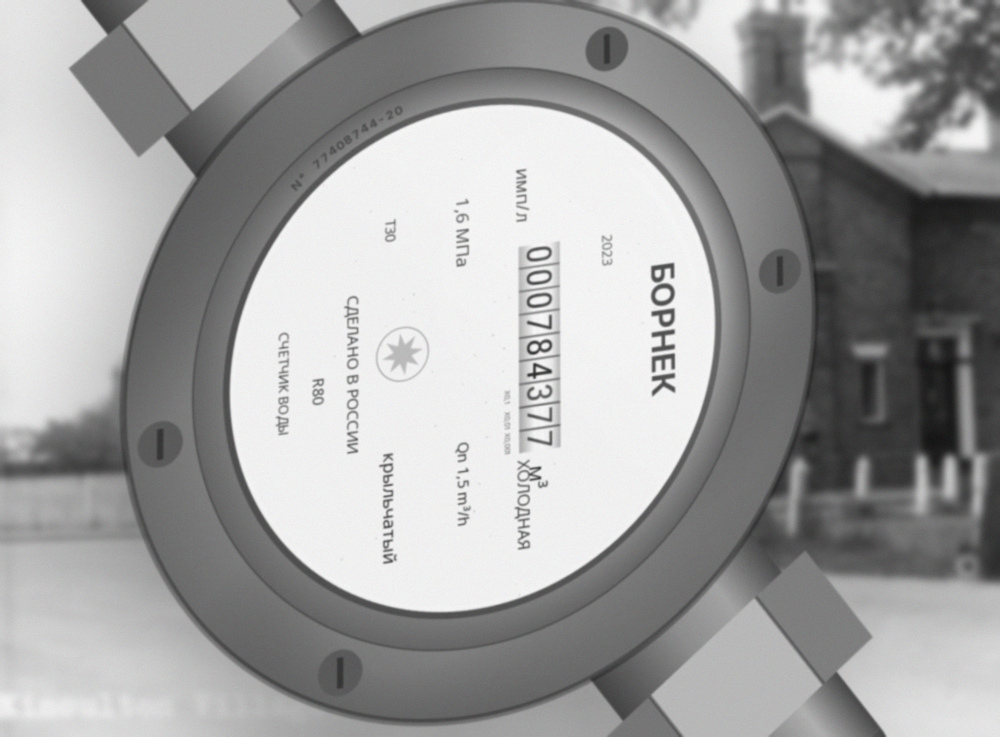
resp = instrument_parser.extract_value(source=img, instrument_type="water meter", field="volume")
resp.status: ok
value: 784.377 m³
